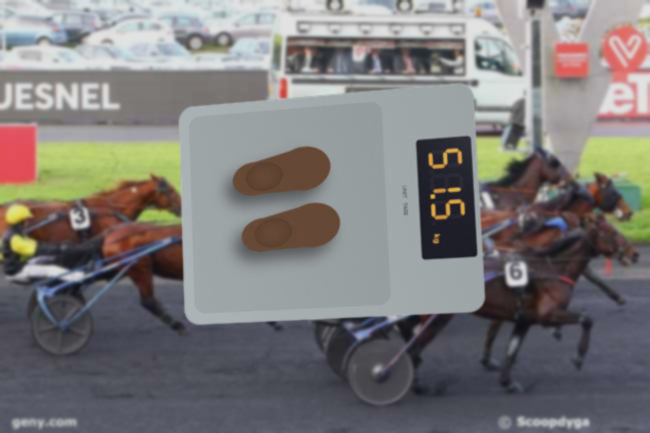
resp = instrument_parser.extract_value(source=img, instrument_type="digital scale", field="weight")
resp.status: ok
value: 51.5 kg
